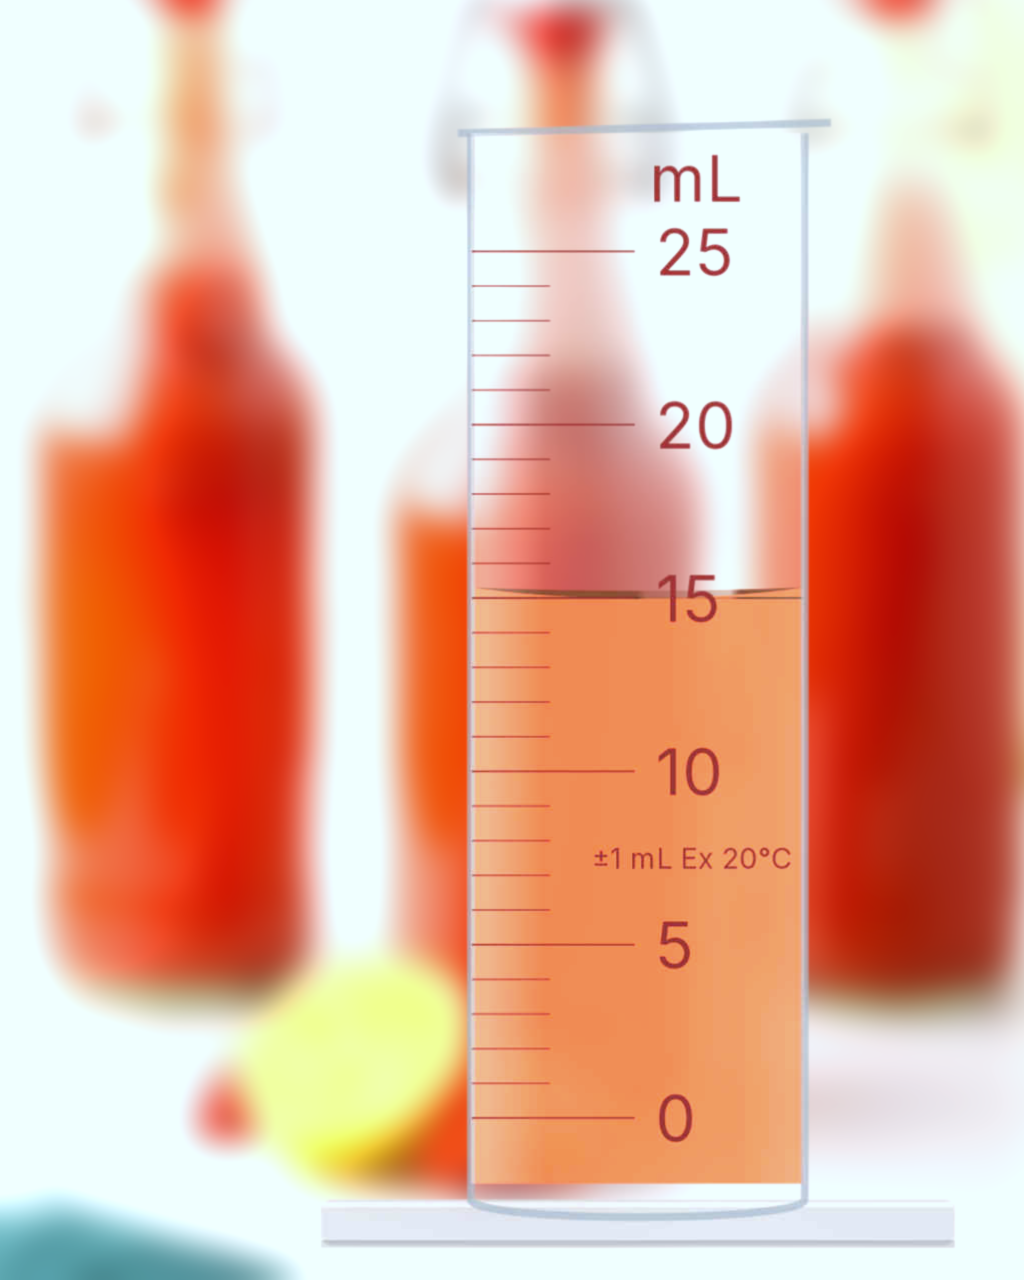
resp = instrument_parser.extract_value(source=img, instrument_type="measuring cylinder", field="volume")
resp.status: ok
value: 15 mL
